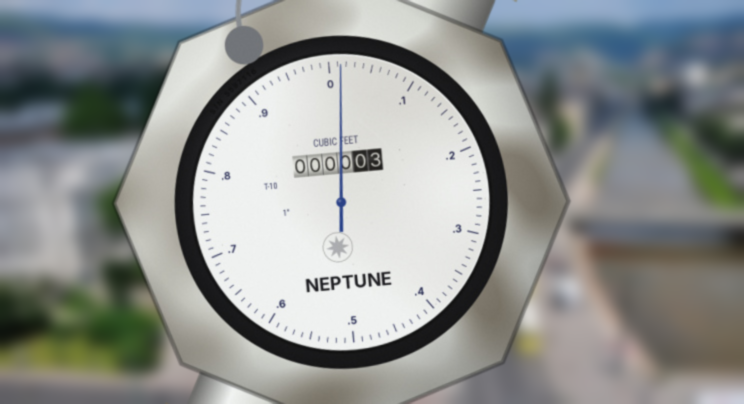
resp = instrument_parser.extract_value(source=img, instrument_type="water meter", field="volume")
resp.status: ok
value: 3.01 ft³
